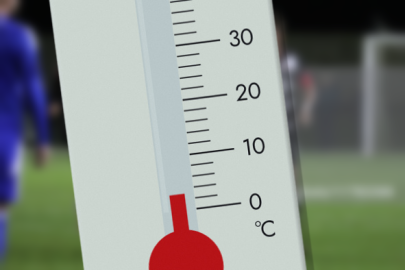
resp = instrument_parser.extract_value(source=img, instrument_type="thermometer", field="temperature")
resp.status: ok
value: 3 °C
